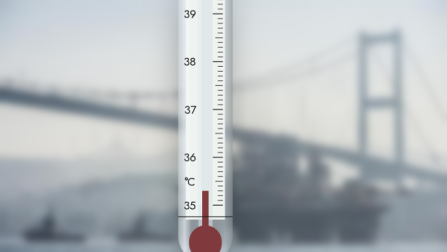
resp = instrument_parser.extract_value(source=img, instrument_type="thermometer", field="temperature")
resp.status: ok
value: 35.3 °C
